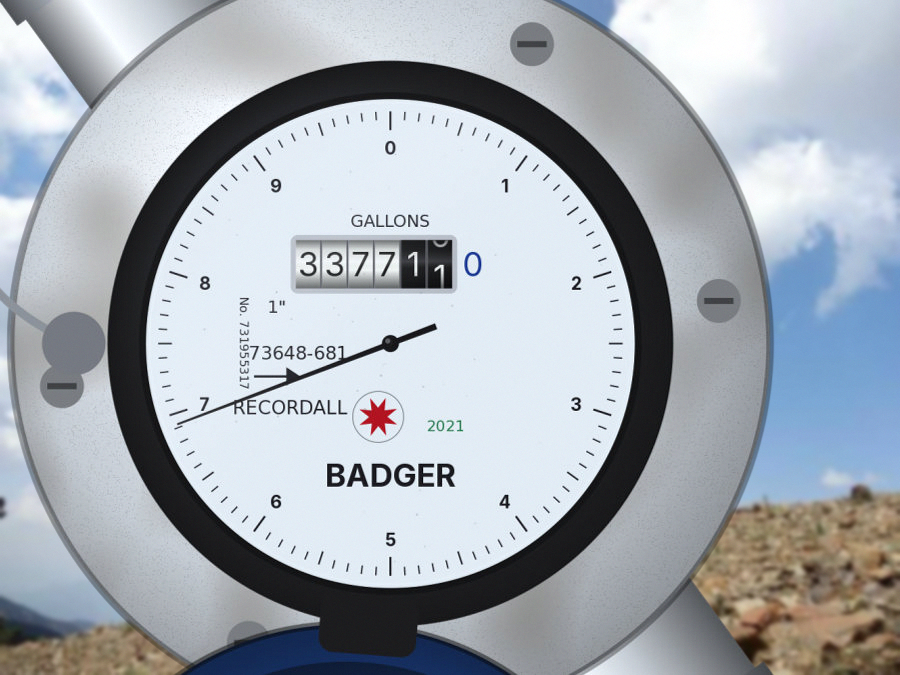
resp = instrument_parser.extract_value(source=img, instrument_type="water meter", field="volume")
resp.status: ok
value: 3377106.9 gal
